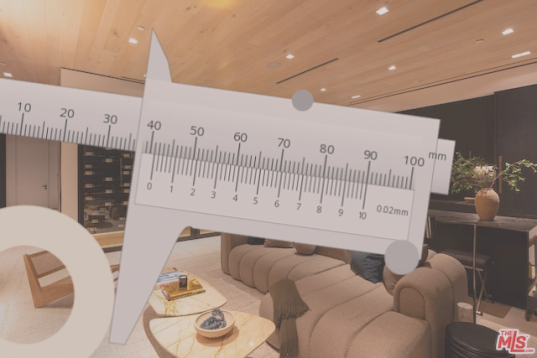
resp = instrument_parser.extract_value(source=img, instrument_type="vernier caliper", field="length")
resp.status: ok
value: 41.0 mm
